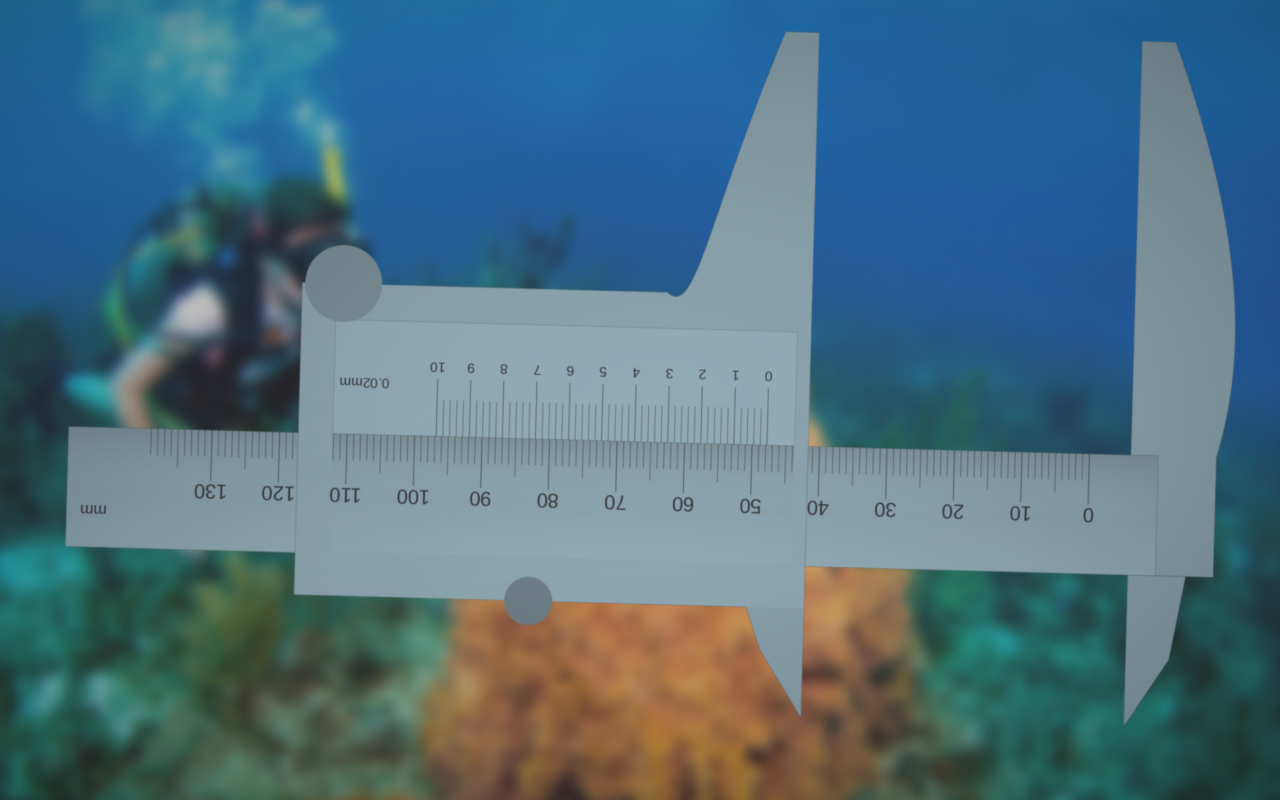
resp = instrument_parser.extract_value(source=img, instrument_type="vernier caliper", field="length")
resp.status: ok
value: 47.8 mm
